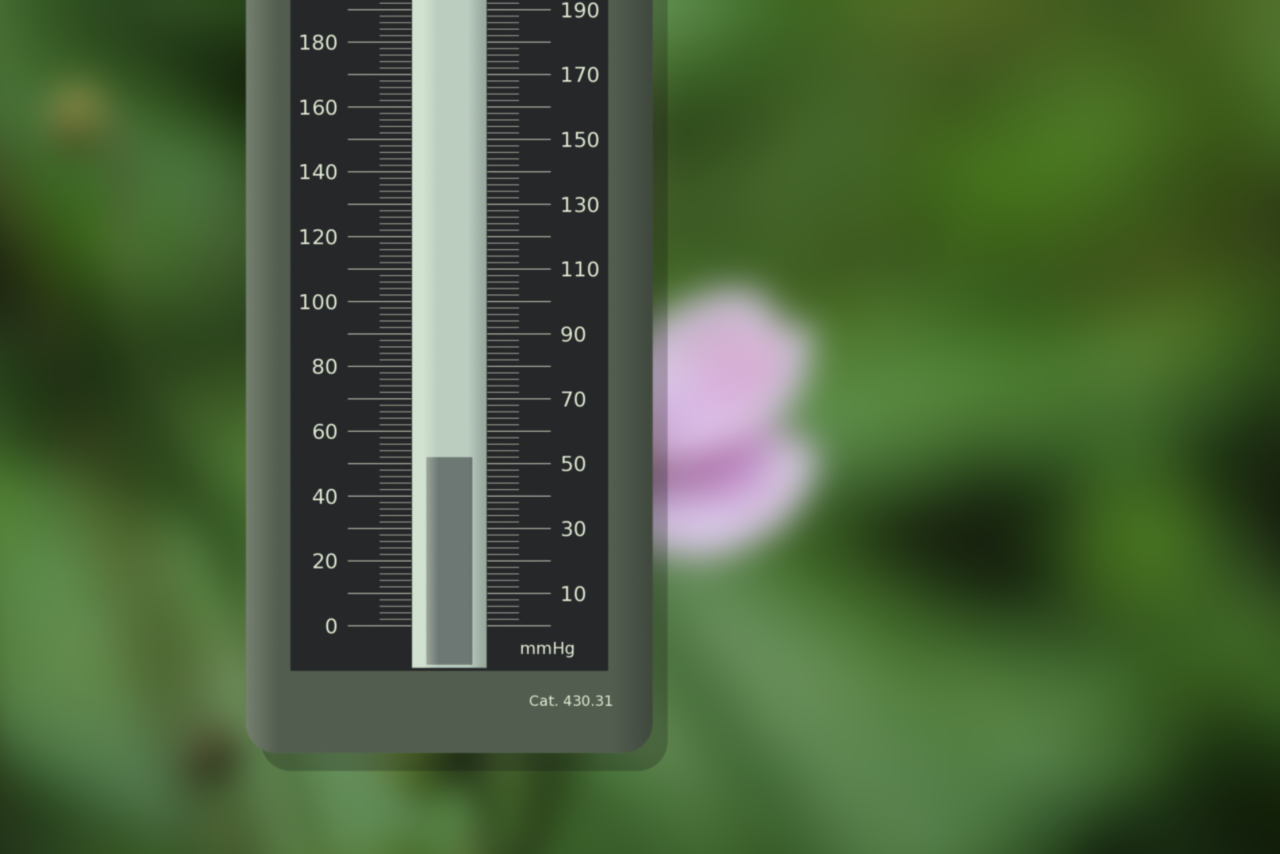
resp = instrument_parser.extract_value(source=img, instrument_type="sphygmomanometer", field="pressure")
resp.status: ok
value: 52 mmHg
